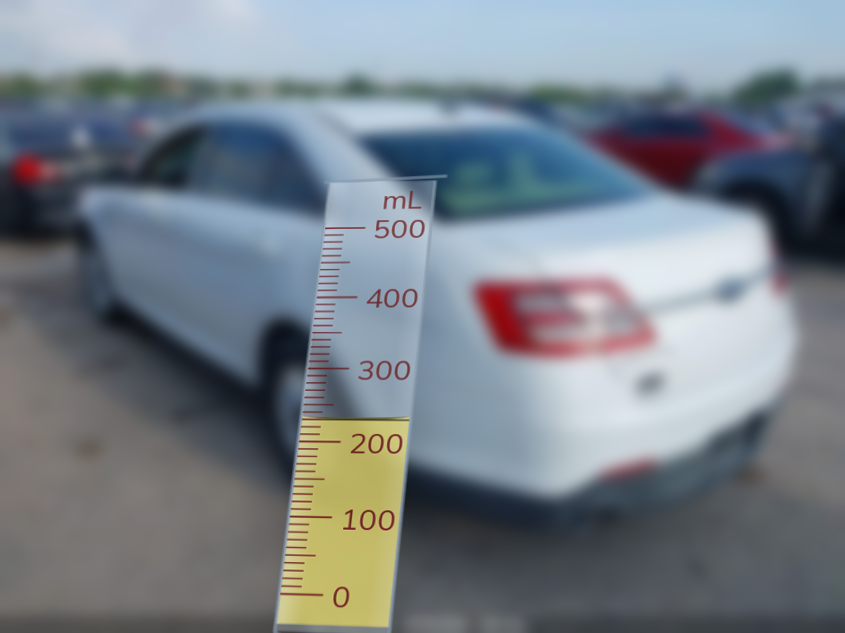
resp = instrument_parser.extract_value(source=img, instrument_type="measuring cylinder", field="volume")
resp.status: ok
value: 230 mL
